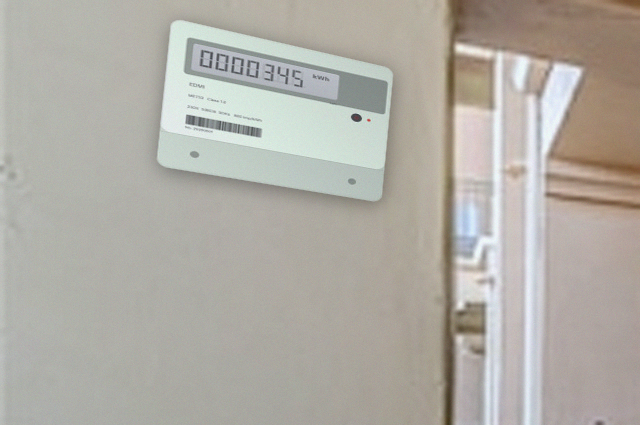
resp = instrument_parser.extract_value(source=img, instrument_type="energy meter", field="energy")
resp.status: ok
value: 345 kWh
